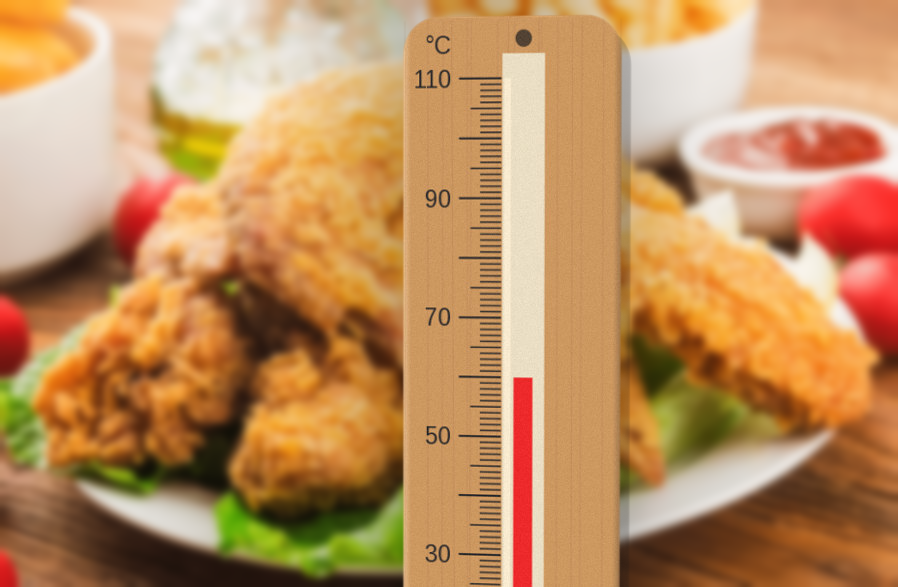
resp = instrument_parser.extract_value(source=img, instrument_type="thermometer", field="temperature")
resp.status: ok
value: 60 °C
